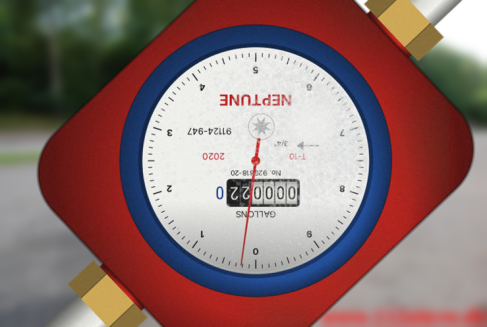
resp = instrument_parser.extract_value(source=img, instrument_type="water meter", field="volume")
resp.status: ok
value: 220.2 gal
